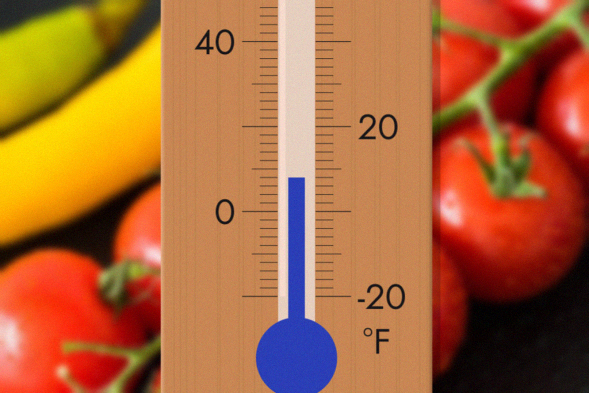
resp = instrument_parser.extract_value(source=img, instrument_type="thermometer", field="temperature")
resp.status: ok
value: 8 °F
